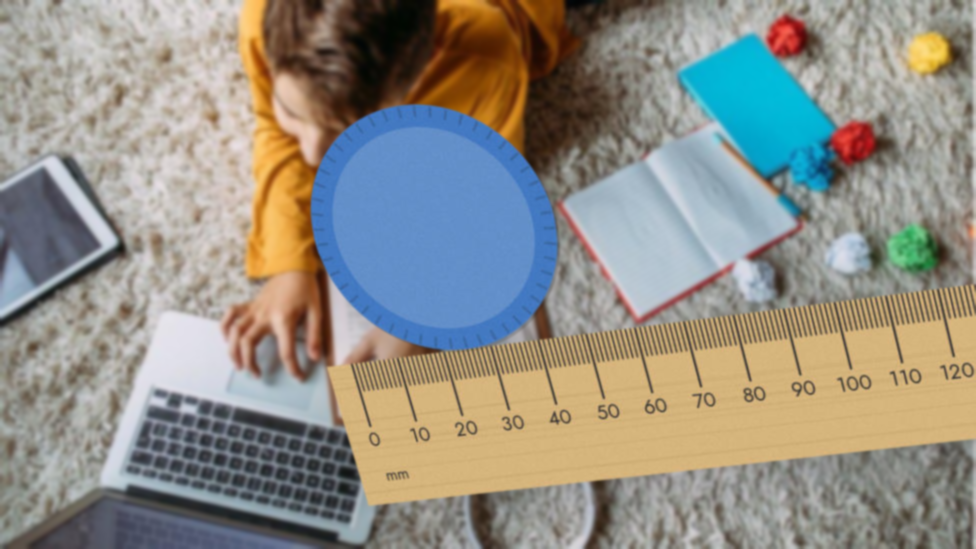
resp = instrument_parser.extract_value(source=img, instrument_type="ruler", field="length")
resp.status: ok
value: 50 mm
